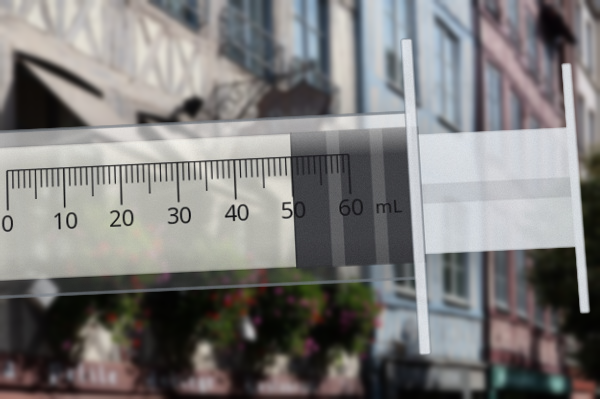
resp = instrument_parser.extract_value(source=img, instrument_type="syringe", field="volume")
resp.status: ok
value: 50 mL
